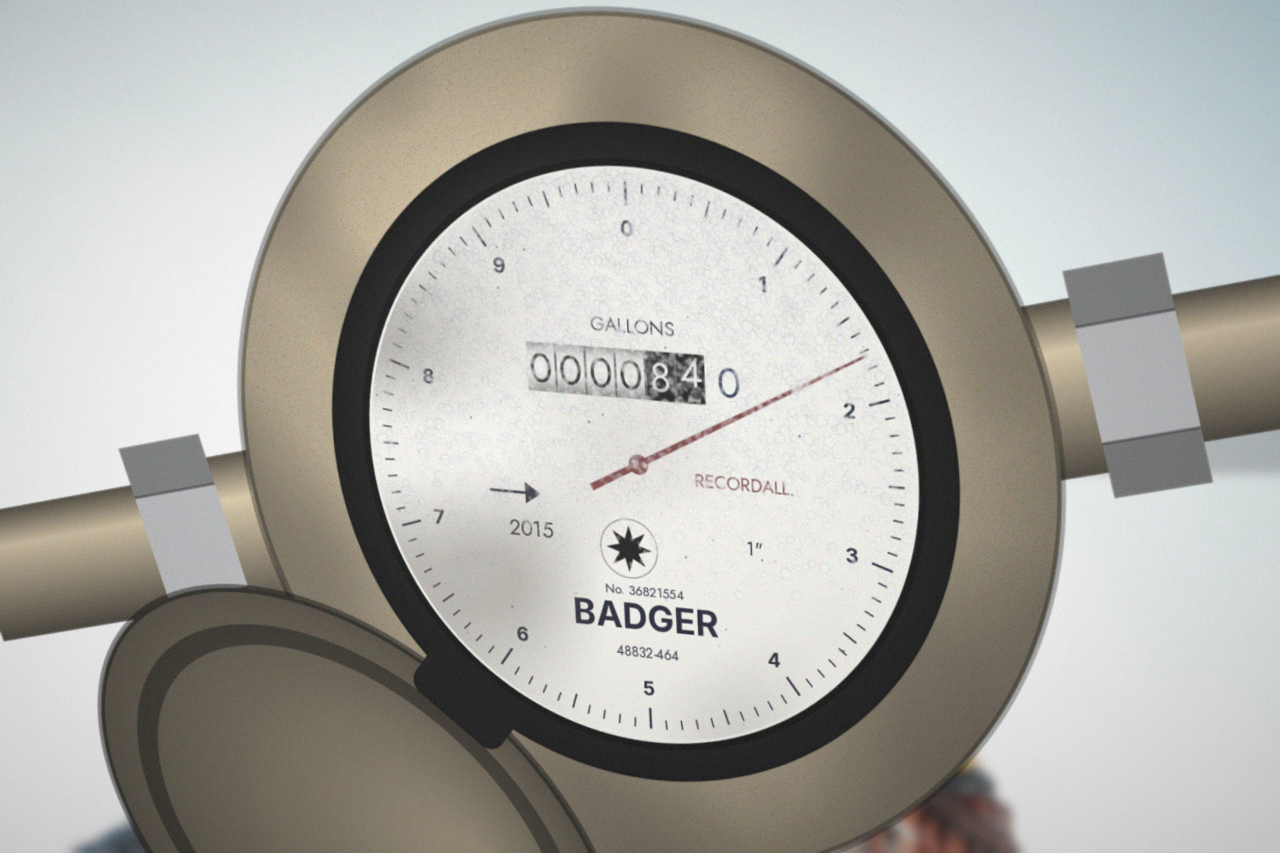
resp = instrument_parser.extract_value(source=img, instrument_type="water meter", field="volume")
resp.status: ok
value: 841.7 gal
